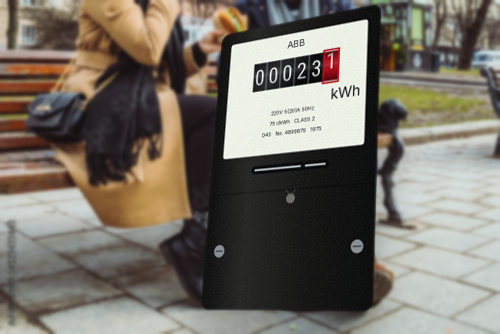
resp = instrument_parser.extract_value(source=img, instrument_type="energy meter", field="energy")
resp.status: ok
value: 23.1 kWh
